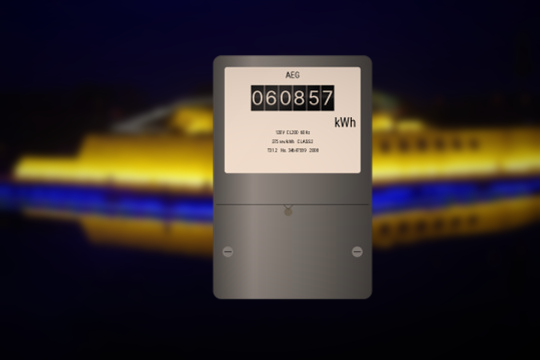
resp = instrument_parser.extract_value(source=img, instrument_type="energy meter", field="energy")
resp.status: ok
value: 60857 kWh
